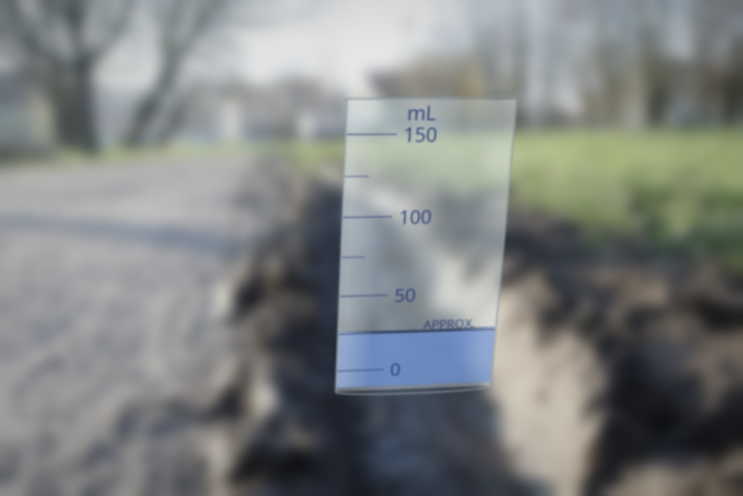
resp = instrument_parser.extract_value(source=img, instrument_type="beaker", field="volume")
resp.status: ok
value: 25 mL
